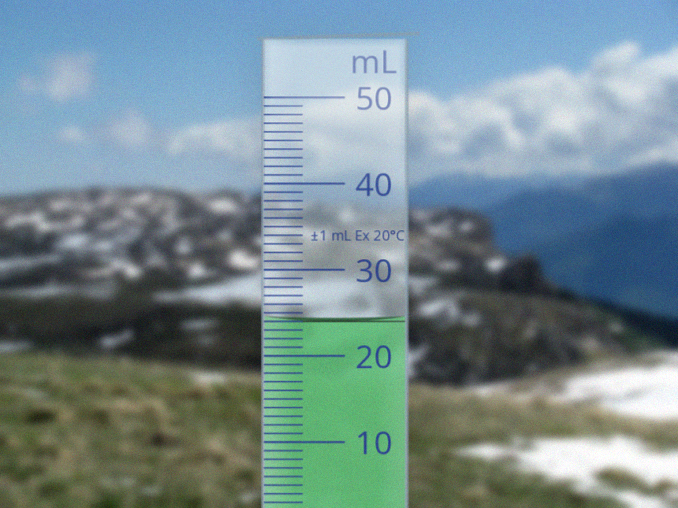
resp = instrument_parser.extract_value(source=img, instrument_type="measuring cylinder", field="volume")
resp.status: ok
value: 24 mL
